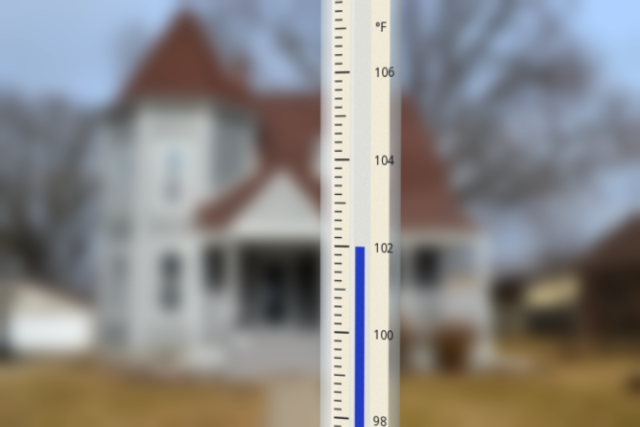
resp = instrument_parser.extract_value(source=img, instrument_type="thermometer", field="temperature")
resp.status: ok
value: 102 °F
